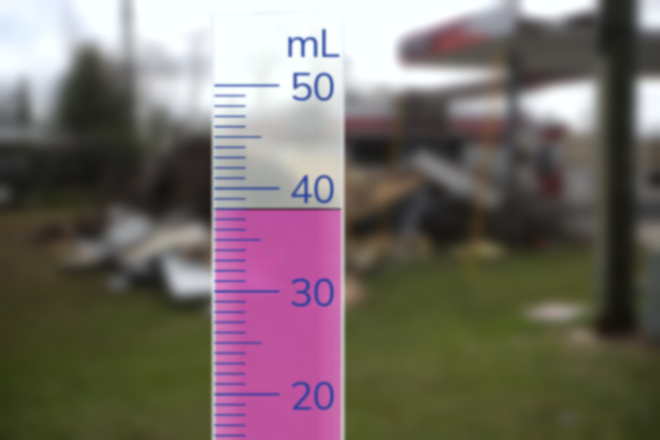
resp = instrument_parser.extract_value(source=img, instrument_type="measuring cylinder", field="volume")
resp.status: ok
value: 38 mL
